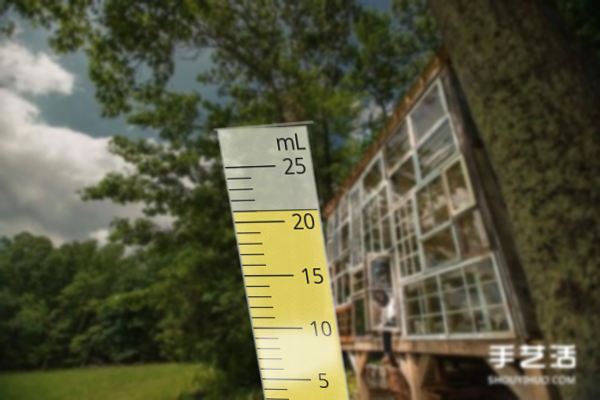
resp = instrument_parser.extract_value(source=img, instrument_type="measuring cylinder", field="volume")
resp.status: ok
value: 21 mL
